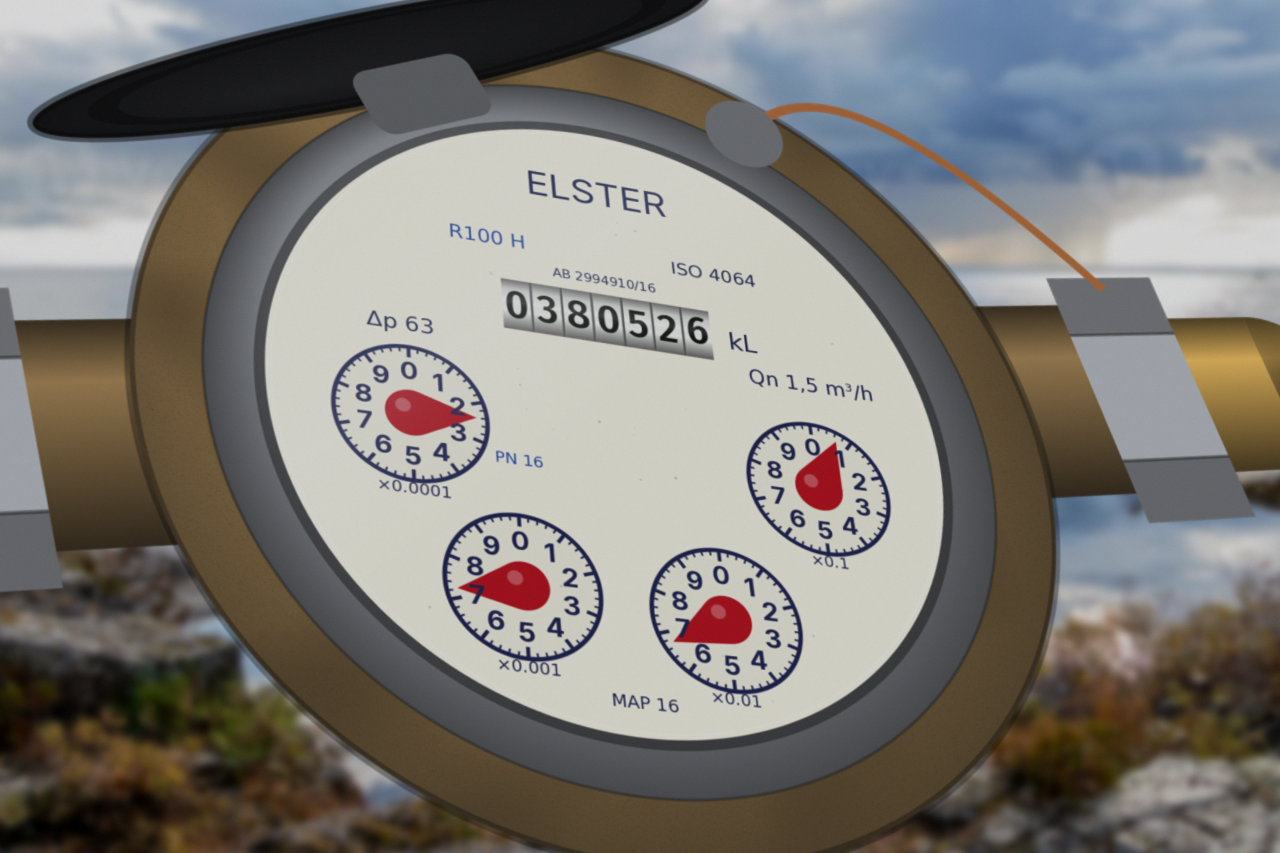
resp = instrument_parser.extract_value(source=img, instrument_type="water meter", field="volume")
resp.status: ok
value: 380526.0672 kL
